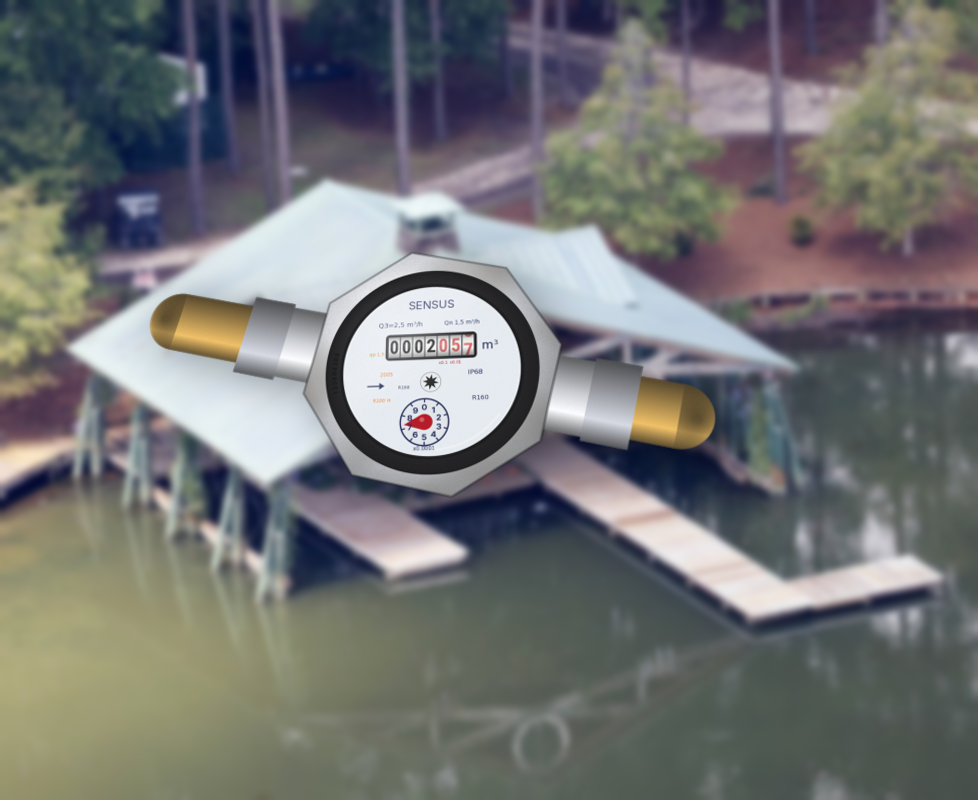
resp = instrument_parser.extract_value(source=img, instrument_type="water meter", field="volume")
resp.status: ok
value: 2.0567 m³
